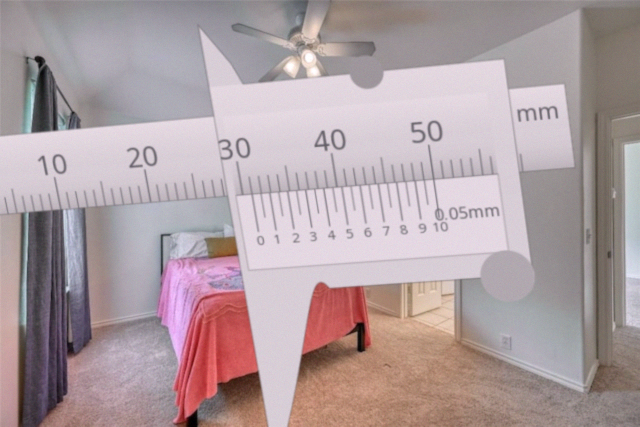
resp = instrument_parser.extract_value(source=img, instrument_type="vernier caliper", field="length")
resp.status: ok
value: 31.0 mm
